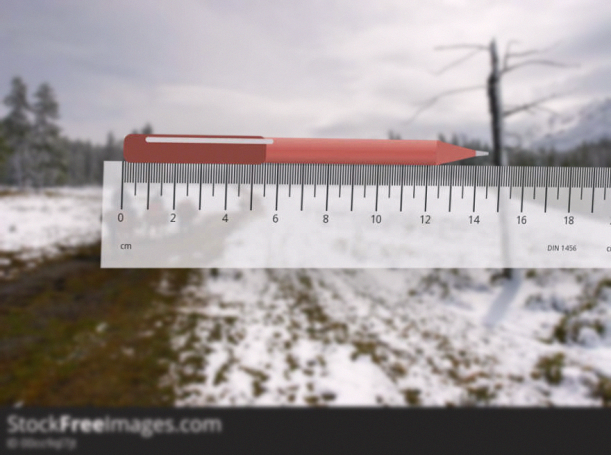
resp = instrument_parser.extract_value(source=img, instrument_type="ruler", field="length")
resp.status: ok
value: 14.5 cm
